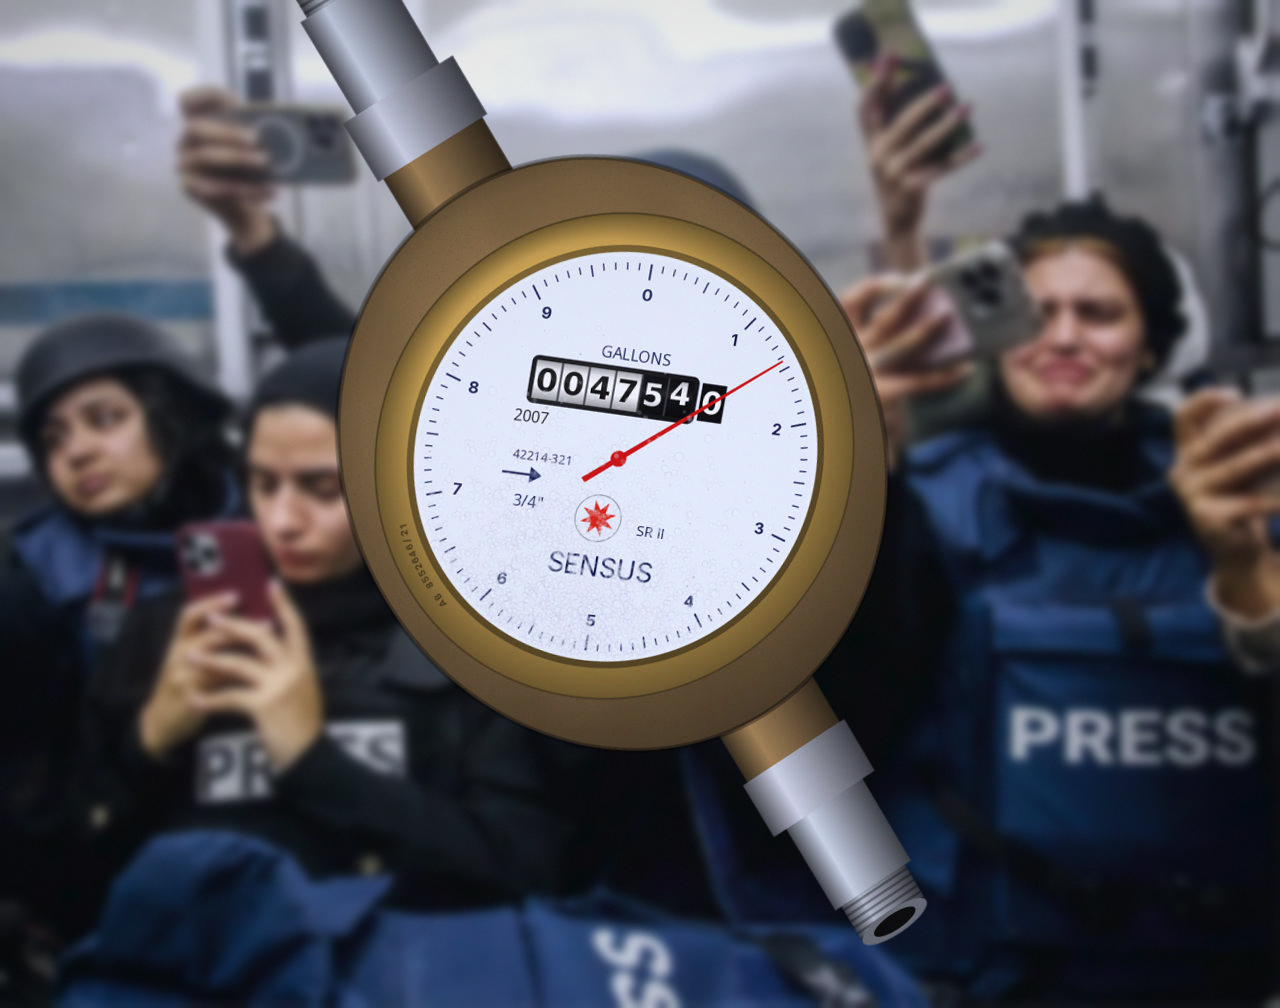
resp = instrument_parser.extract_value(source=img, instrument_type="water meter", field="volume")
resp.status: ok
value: 47541.4 gal
